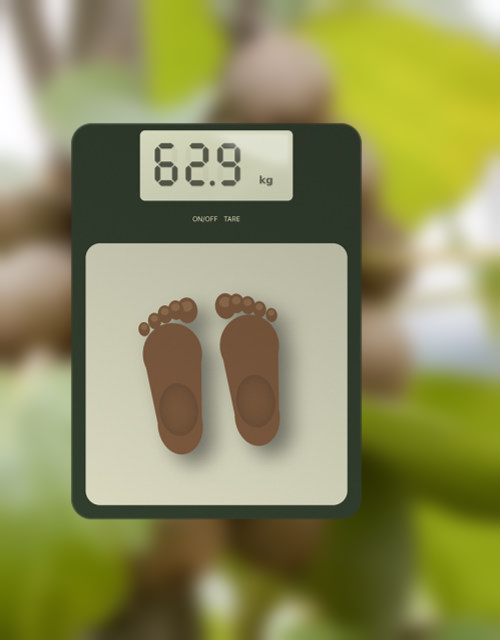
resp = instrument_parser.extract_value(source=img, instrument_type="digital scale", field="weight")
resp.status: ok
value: 62.9 kg
